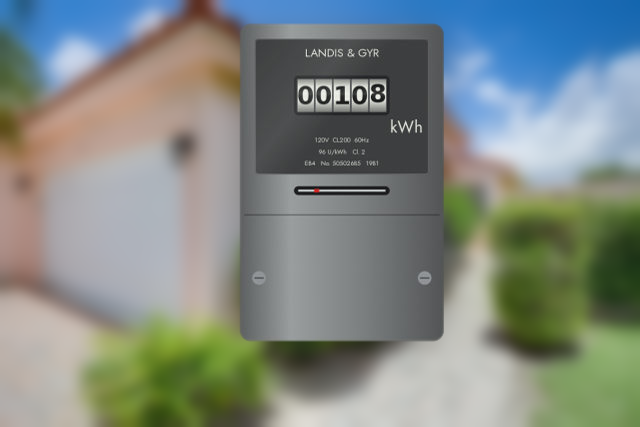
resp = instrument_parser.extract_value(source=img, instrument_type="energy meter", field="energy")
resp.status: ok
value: 108 kWh
